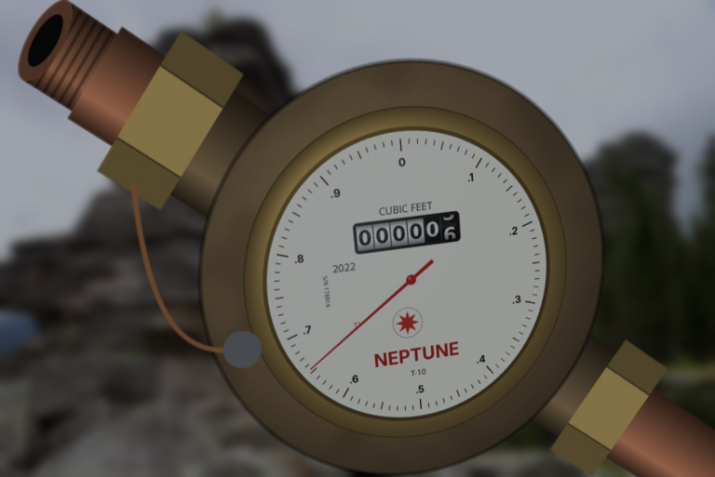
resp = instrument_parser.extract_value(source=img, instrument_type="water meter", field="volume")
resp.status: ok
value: 5.65 ft³
